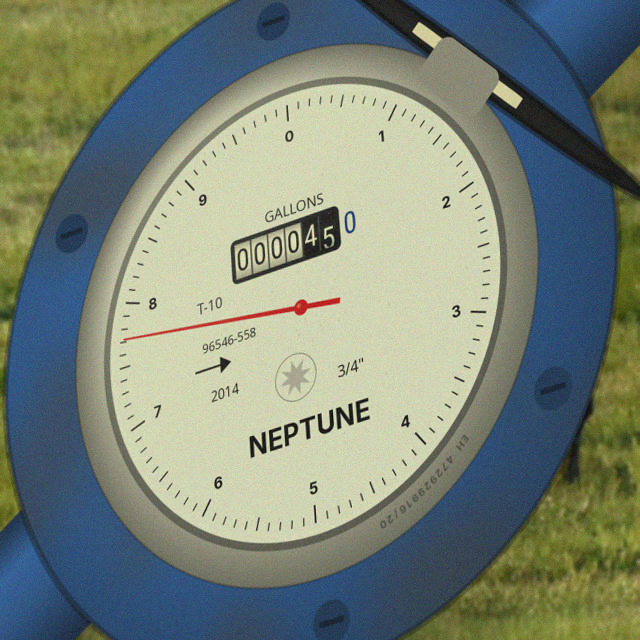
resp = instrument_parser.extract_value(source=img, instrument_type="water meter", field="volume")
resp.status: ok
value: 447.7 gal
